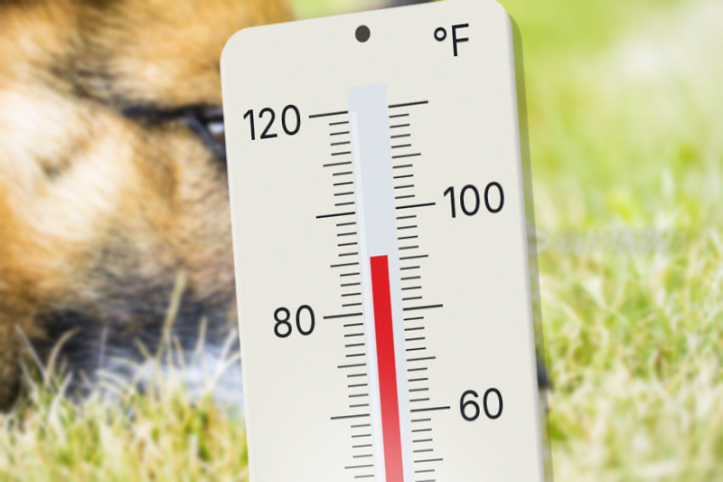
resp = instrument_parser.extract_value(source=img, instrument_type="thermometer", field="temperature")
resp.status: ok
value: 91 °F
